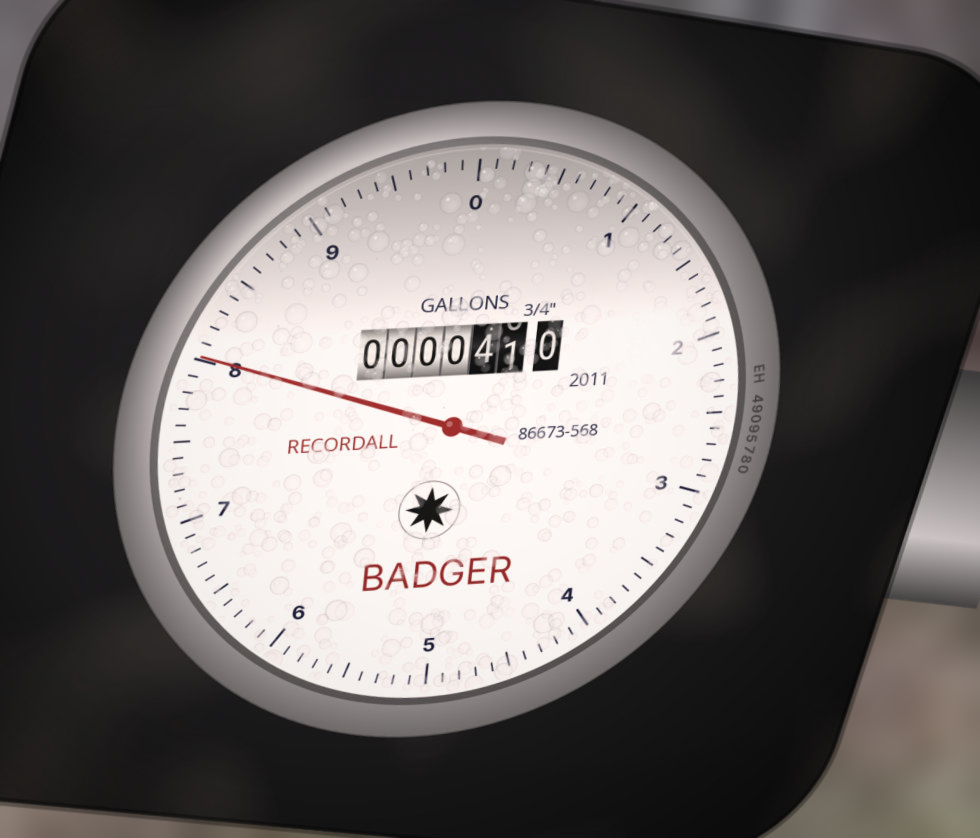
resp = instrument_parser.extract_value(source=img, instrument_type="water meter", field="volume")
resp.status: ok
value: 408.0 gal
